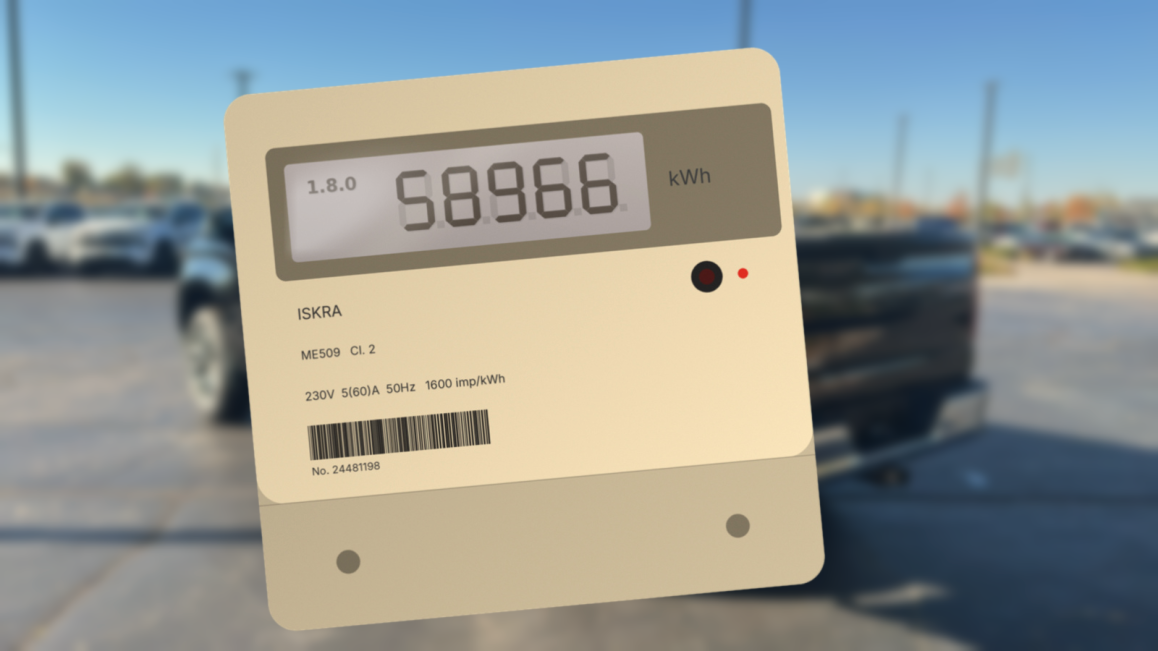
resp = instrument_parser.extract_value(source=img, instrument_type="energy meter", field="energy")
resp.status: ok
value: 58966 kWh
